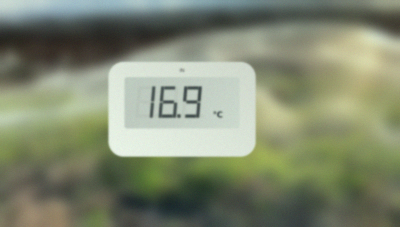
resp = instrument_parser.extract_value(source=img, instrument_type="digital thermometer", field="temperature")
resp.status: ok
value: 16.9 °C
